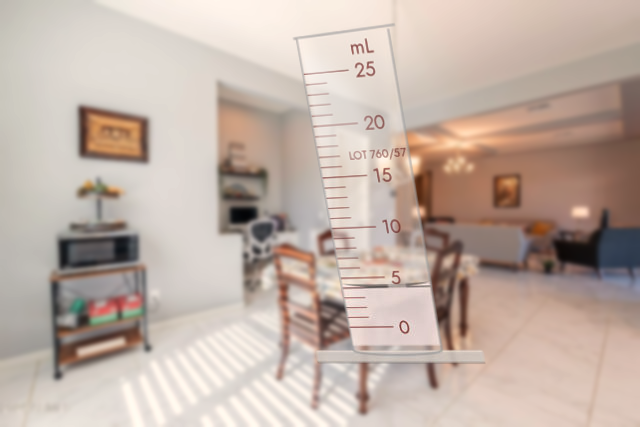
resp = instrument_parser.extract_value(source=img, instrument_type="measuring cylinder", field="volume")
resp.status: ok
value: 4 mL
